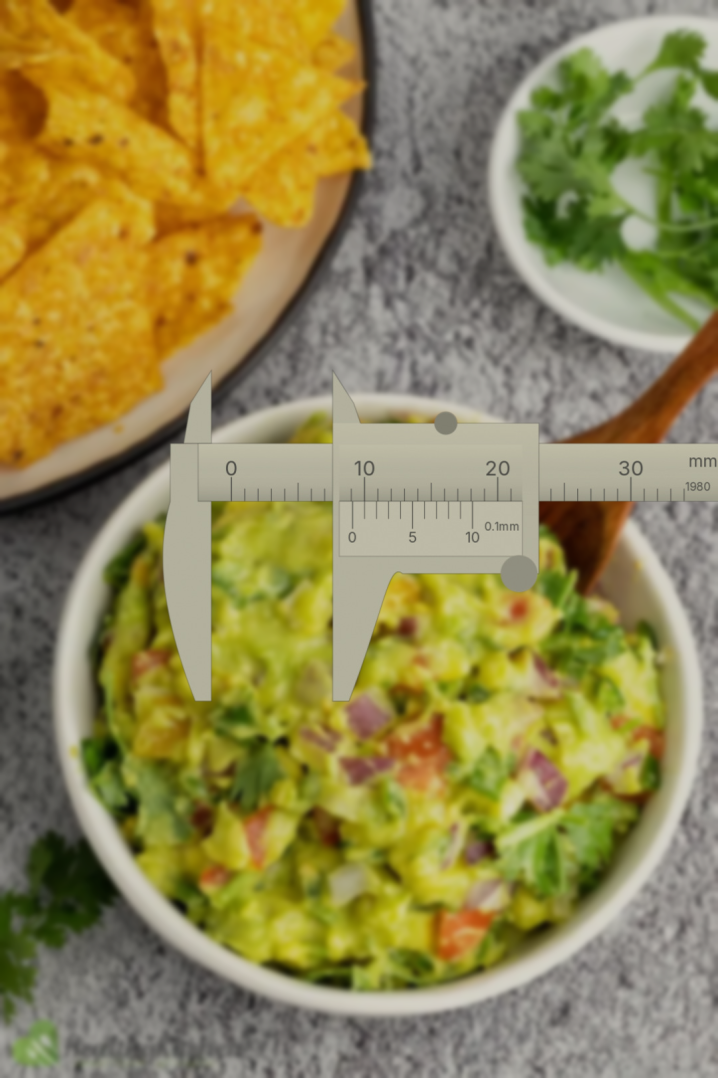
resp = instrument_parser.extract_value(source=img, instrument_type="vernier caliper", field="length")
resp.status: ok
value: 9.1 mm
